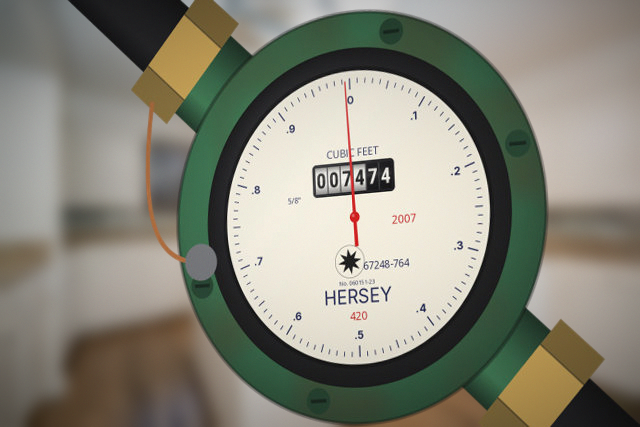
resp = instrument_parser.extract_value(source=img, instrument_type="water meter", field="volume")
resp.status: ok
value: 7473.99 ft³
